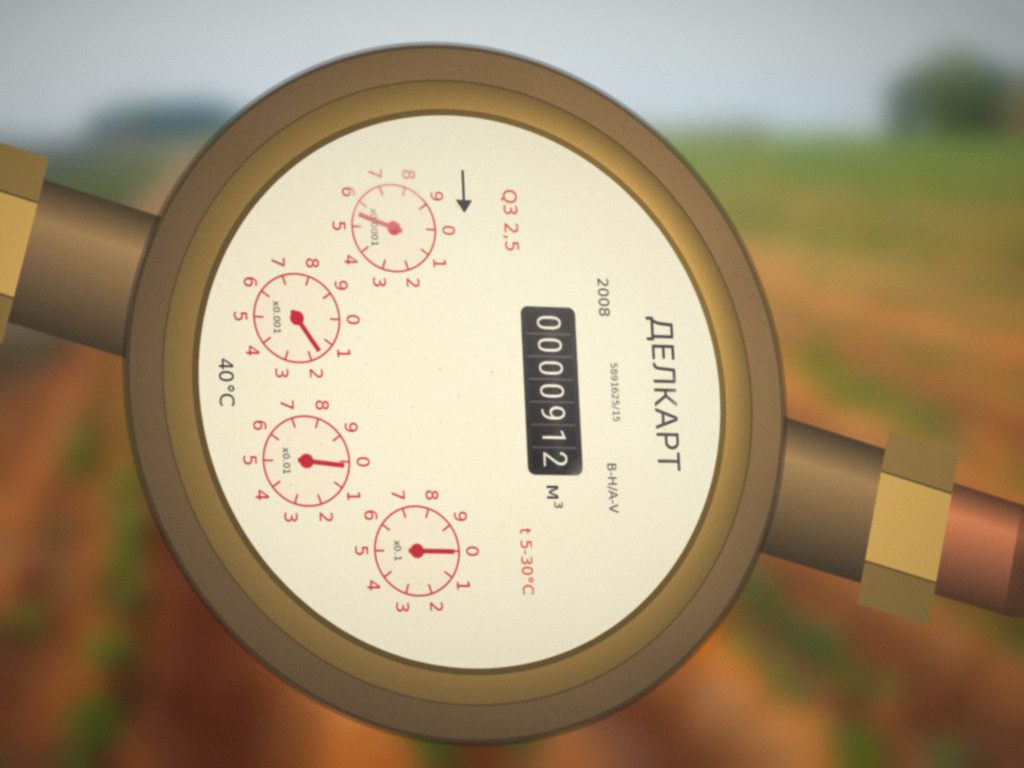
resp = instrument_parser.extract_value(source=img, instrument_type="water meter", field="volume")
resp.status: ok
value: 912.0015 m³
